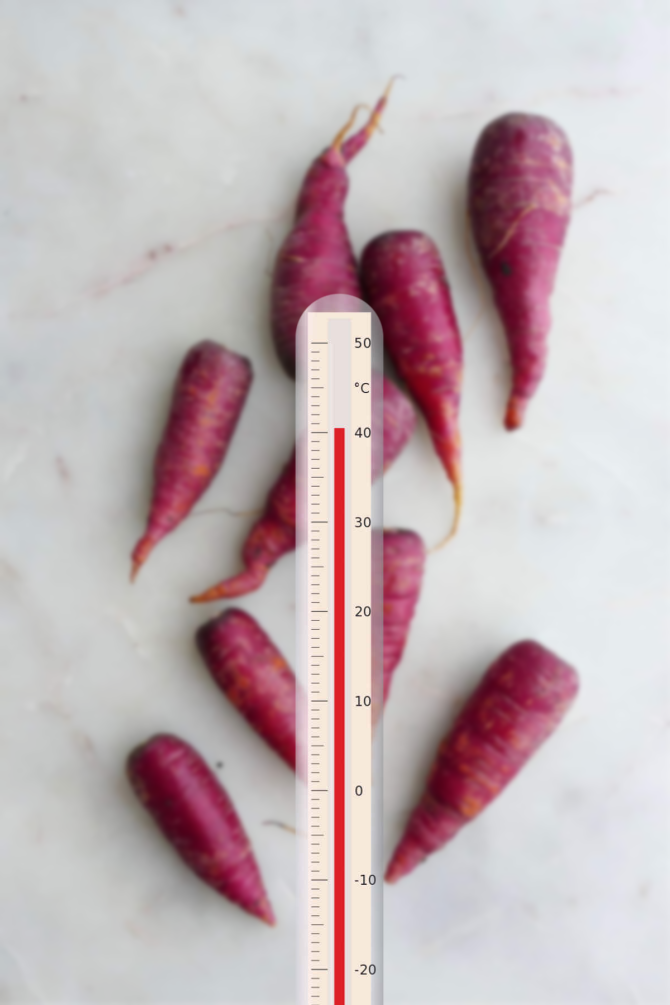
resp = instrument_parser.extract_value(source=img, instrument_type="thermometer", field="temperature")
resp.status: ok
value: 40.5 °C
